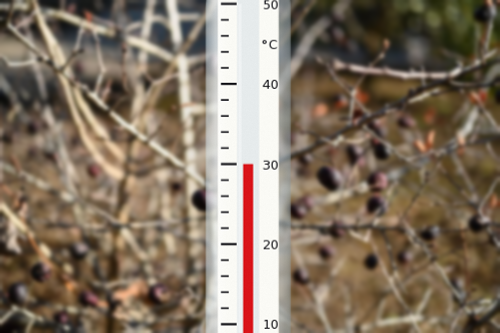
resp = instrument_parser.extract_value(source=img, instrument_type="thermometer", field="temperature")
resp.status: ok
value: 30 °C
